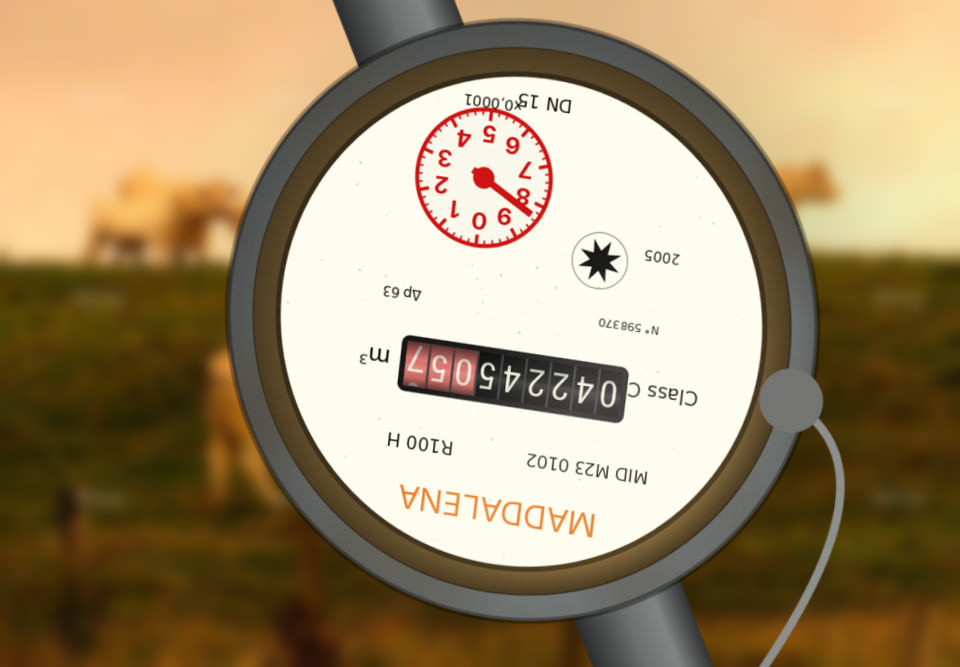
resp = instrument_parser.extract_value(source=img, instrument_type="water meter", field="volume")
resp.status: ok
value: 42245.0568 m³
